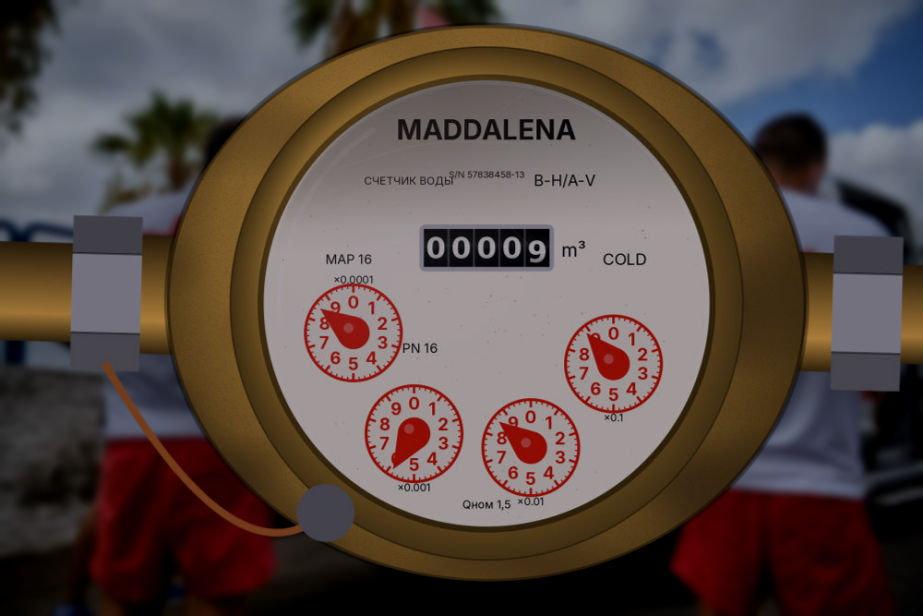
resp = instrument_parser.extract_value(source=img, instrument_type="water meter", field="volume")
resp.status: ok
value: 8.8858 m³
